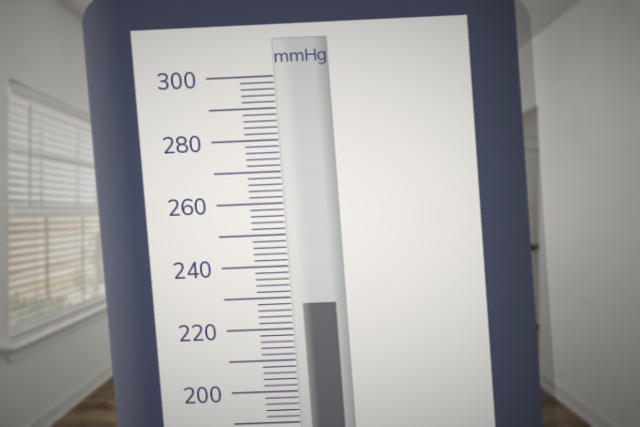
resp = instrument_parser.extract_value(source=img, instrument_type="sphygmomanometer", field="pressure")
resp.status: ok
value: 228 mmHg
